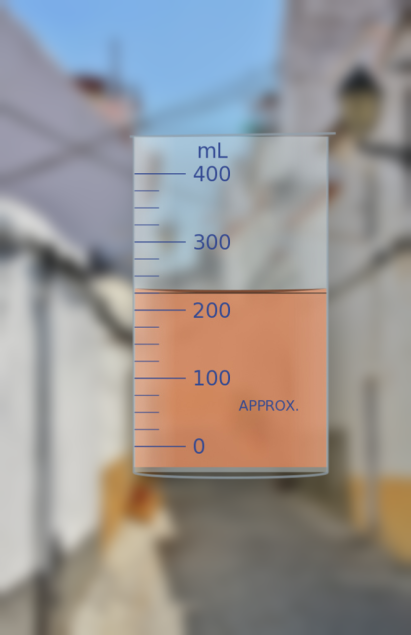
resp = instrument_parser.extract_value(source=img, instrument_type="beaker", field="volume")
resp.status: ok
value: 225 mL
